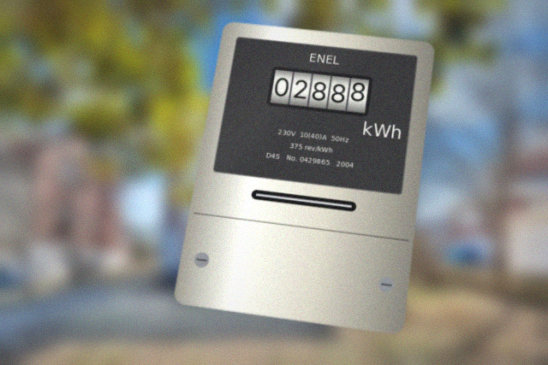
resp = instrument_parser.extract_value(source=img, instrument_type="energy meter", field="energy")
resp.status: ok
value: 2888 kWh
